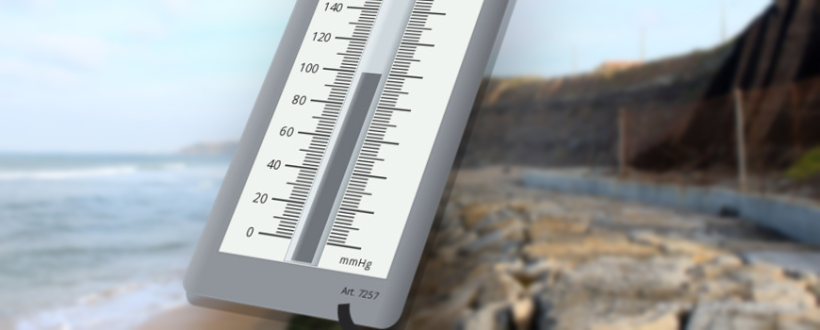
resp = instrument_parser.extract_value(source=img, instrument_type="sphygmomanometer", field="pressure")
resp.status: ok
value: 100 mmHg
